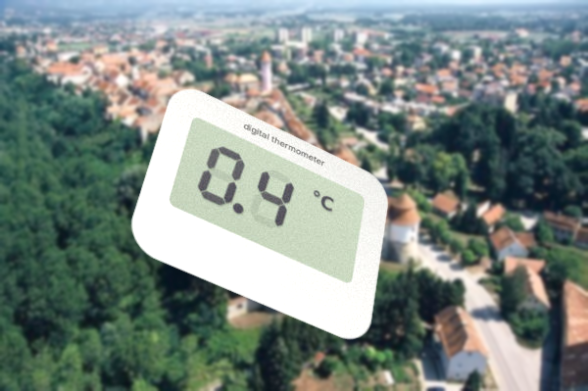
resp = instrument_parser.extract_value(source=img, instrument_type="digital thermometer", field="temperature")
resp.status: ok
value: 0.4 °C
